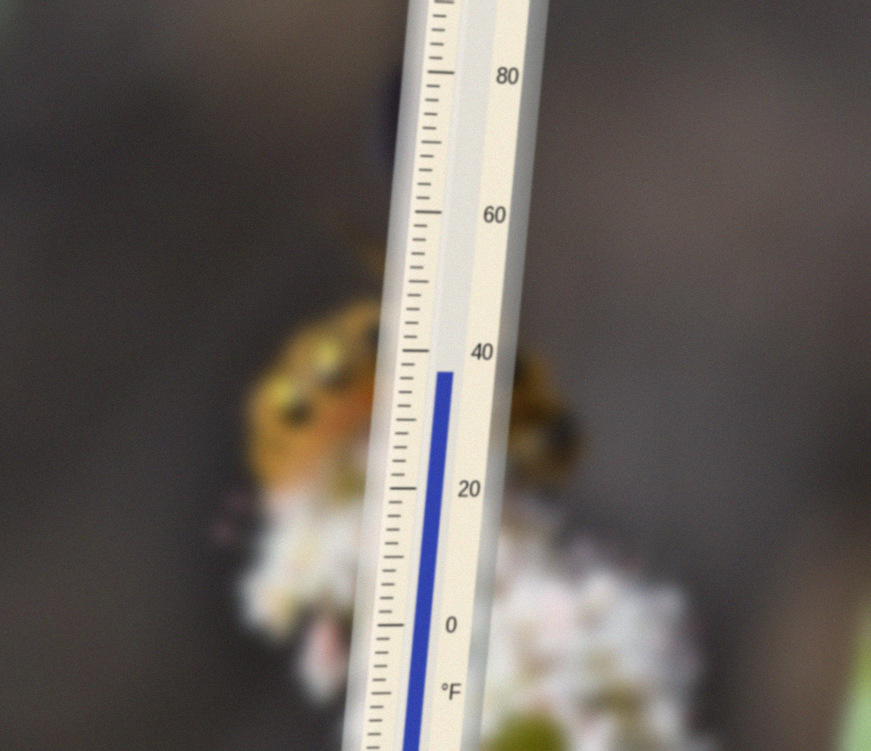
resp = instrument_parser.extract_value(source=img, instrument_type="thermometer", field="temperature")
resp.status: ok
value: 37 °F
